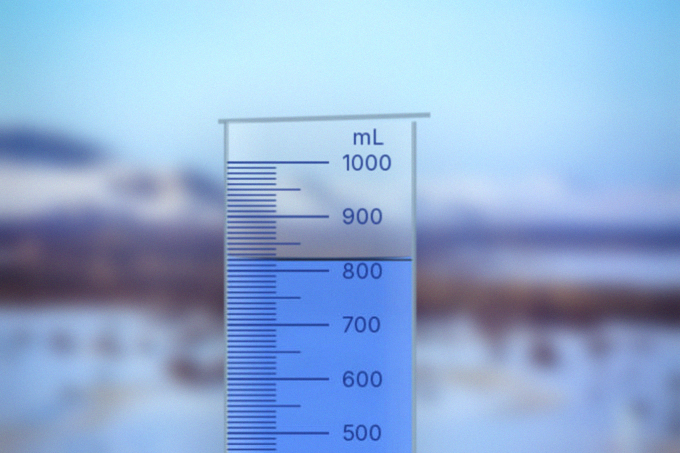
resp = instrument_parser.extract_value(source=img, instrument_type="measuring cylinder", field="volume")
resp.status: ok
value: 820 mL
